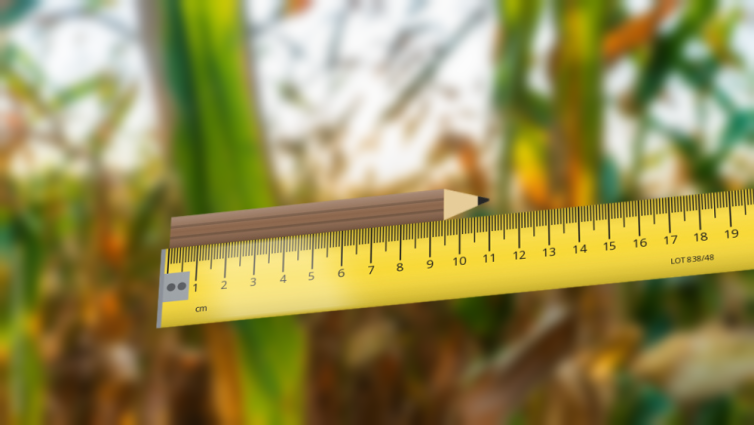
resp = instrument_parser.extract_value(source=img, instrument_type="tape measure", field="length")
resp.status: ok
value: 11 cm
